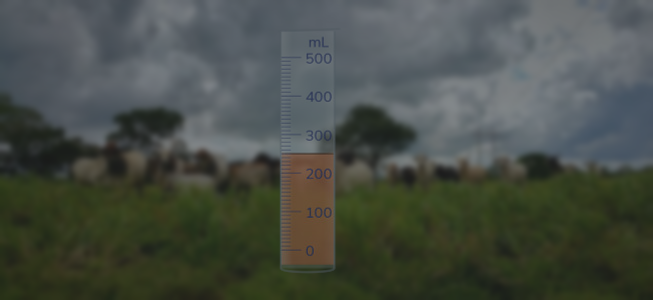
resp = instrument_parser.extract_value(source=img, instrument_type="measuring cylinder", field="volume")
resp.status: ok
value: 250 mL
